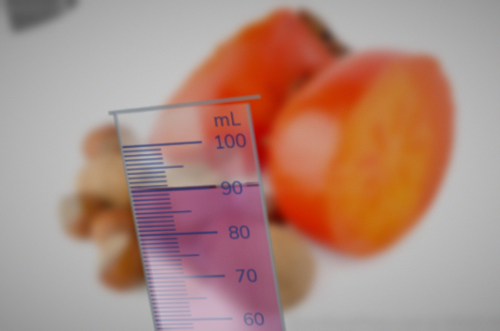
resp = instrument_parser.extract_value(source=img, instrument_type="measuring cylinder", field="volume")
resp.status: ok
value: 90 mL
